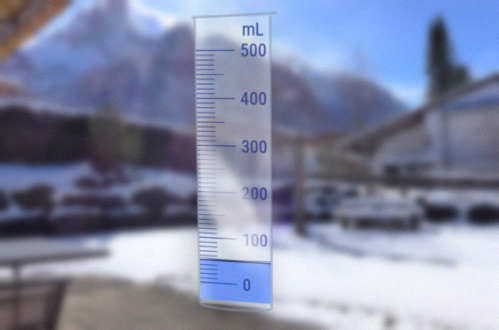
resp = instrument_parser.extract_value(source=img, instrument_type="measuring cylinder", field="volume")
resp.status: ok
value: 50 mL
